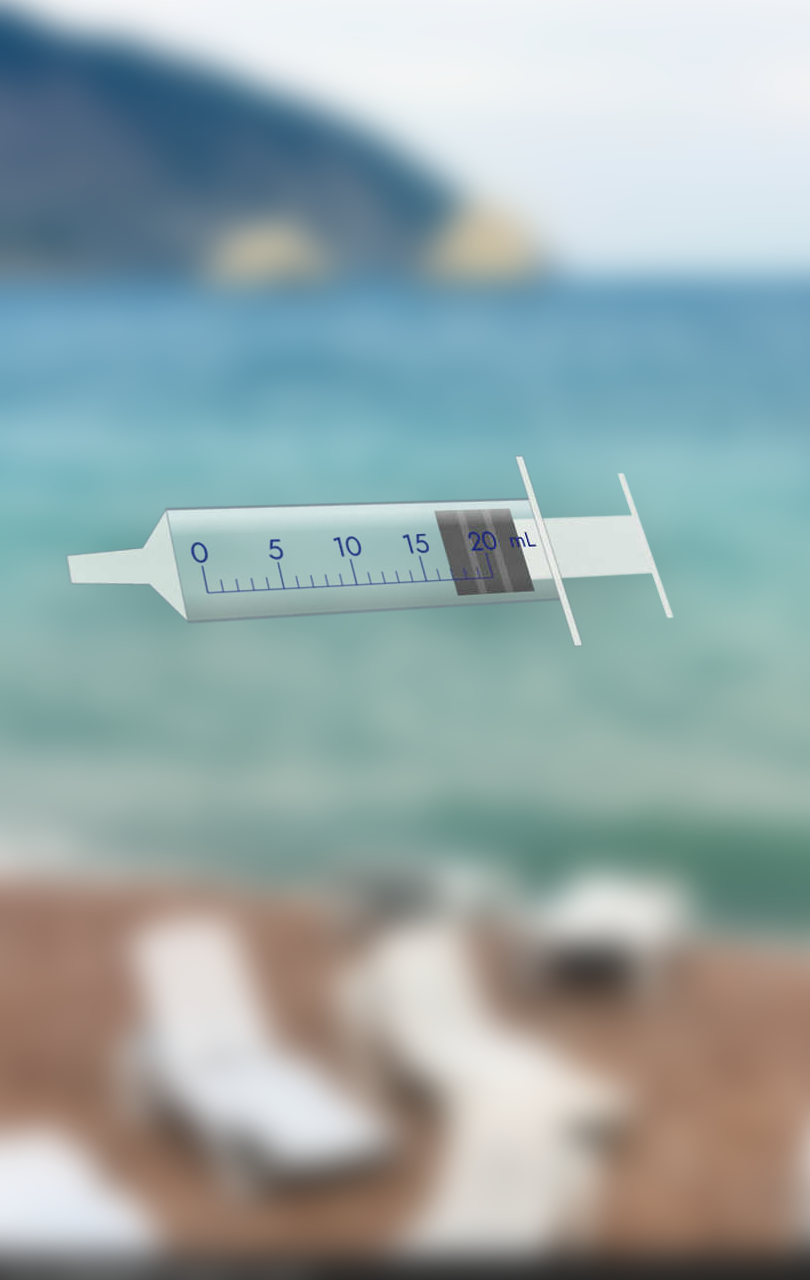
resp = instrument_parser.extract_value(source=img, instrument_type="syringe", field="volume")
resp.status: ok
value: 17 mL
